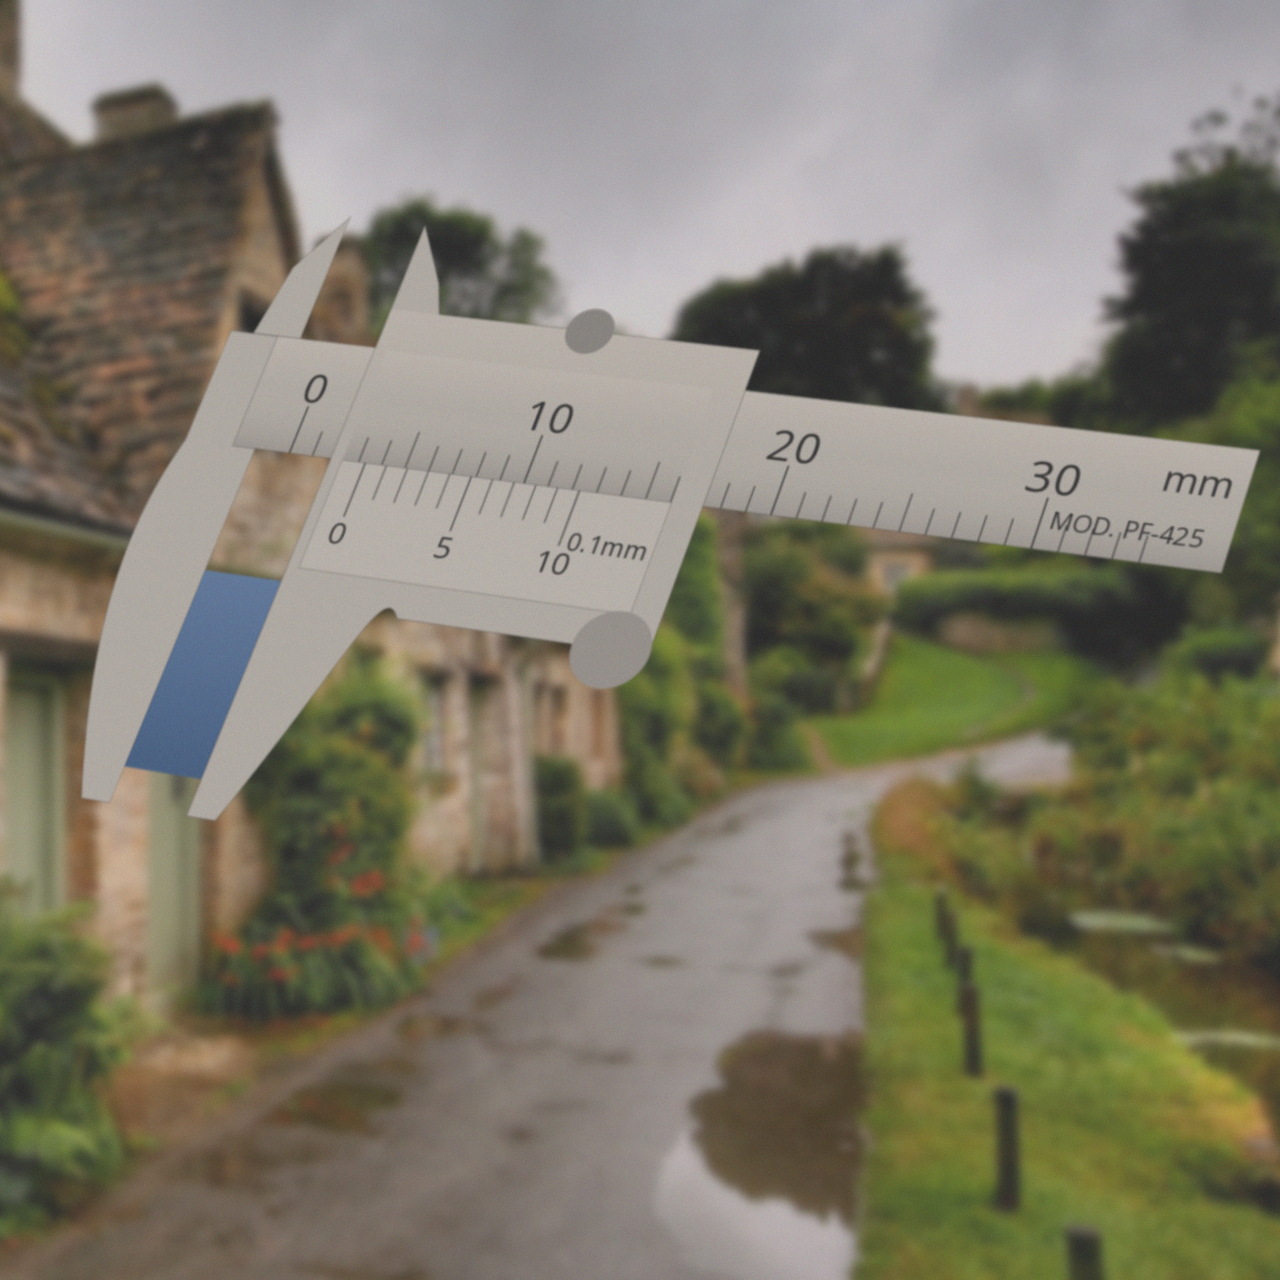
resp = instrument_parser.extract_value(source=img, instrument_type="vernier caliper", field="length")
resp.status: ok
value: 3.3 mm
